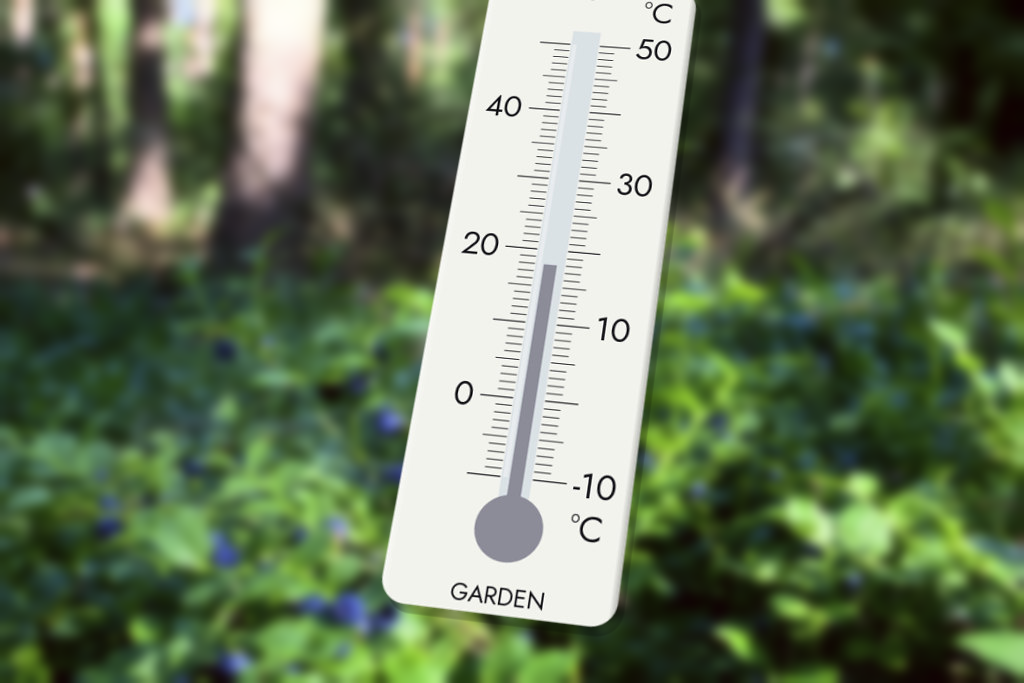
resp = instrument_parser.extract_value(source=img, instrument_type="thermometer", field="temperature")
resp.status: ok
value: 18 °C
